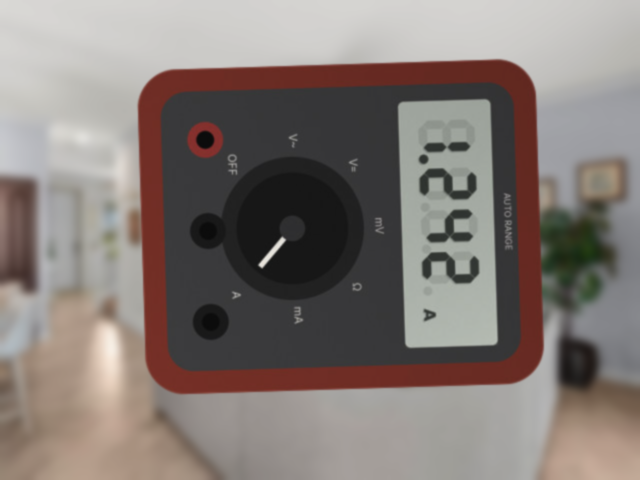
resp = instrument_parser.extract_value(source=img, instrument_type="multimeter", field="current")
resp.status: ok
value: 1.242 A
